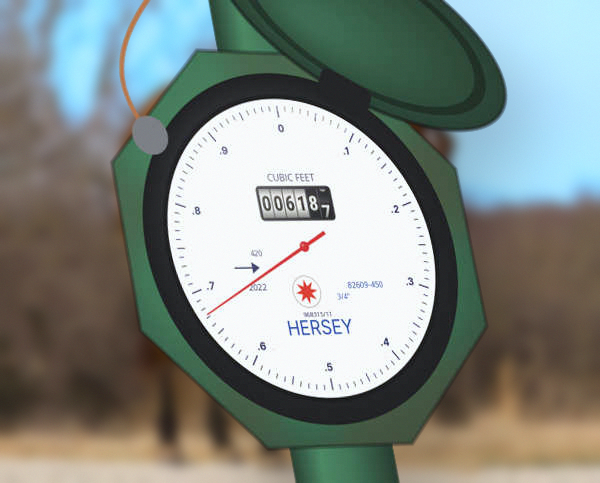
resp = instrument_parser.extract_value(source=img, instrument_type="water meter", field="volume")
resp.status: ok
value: 6186.67 ft³
